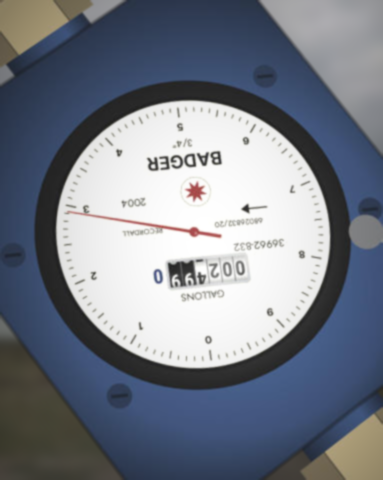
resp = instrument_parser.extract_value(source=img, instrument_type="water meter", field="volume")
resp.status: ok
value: 24992.9 gal
